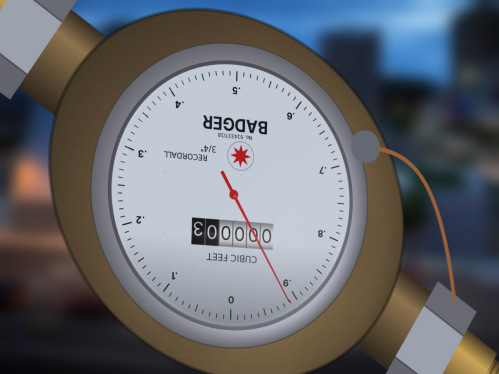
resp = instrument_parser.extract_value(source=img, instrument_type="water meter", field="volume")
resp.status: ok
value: 2.91 ft³
